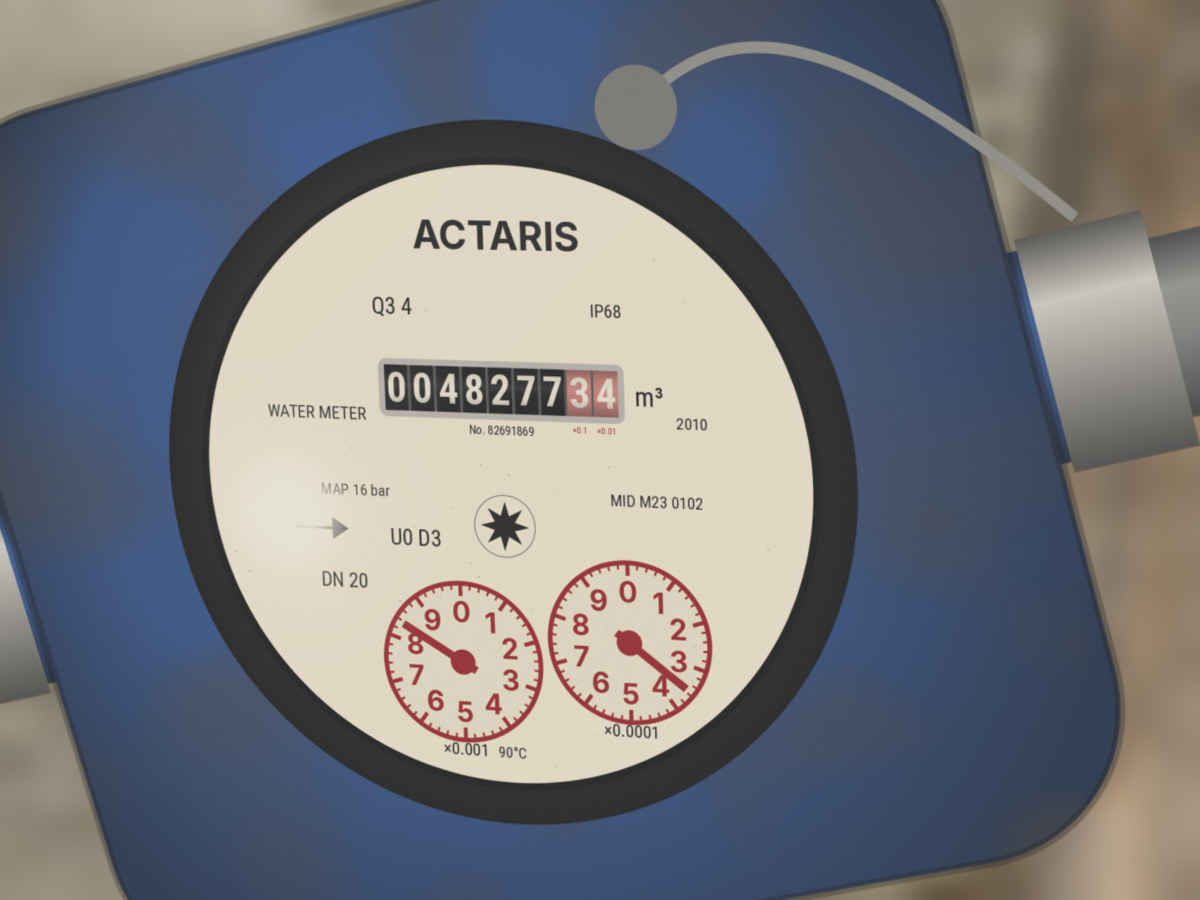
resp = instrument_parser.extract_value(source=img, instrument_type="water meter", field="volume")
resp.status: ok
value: 48277.3483 m³
